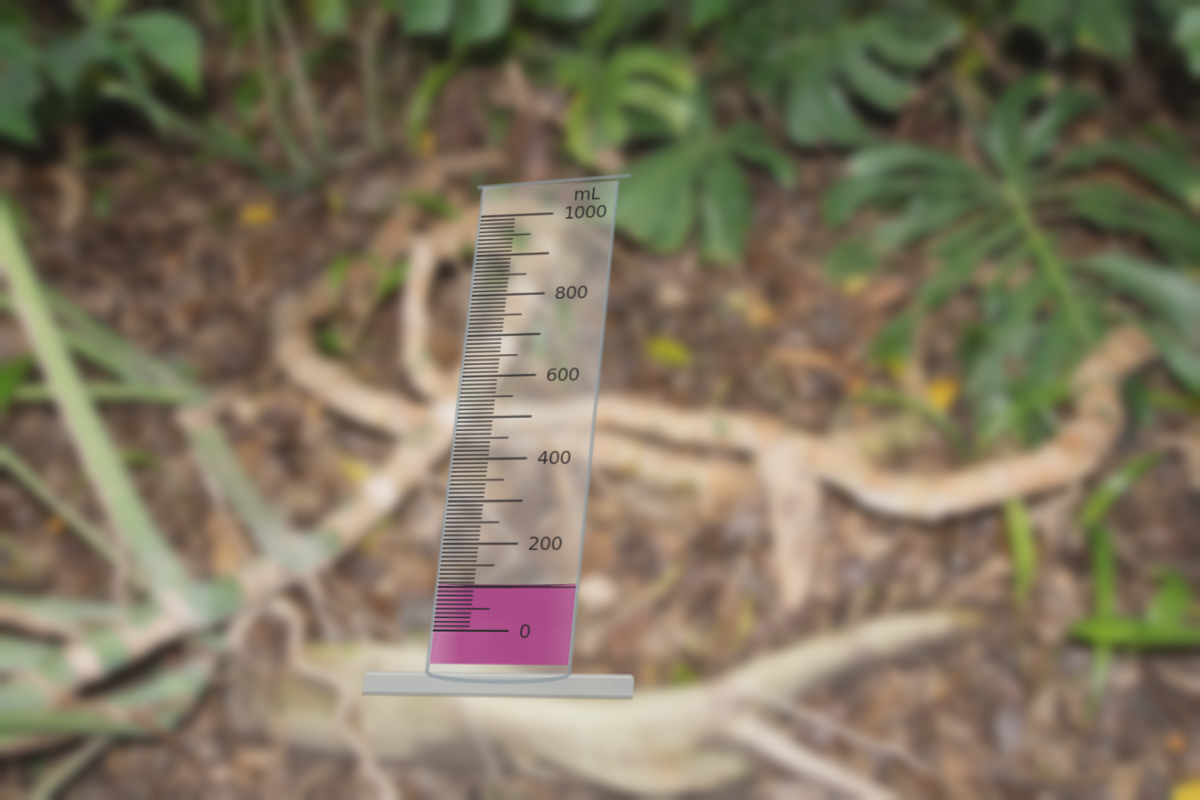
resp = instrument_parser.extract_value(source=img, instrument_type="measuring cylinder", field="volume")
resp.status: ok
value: 100 mL
